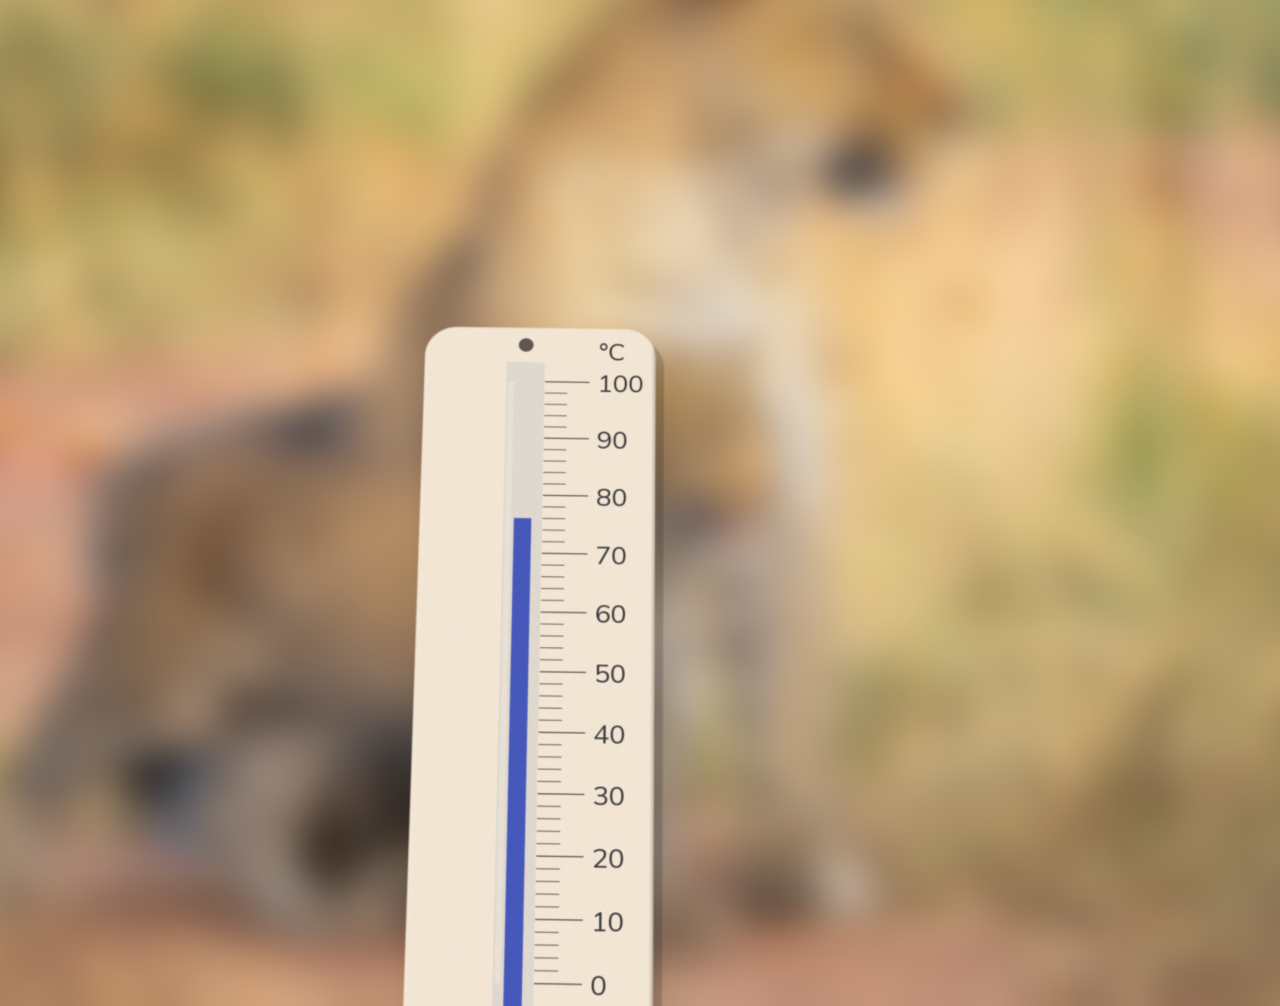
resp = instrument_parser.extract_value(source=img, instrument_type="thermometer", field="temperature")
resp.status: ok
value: 76 °C
